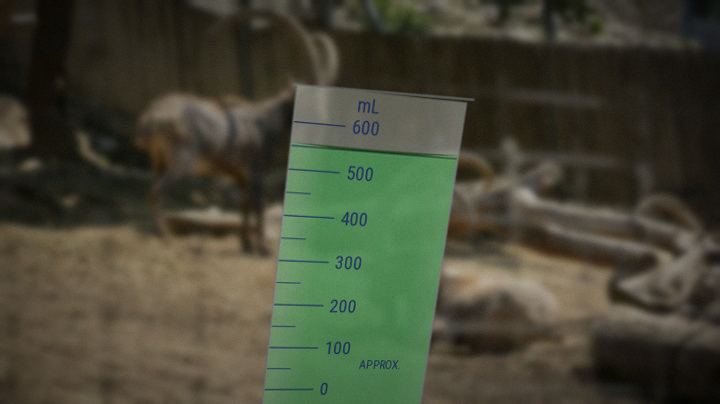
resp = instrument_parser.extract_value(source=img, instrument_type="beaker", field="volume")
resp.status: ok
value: 550 mL
